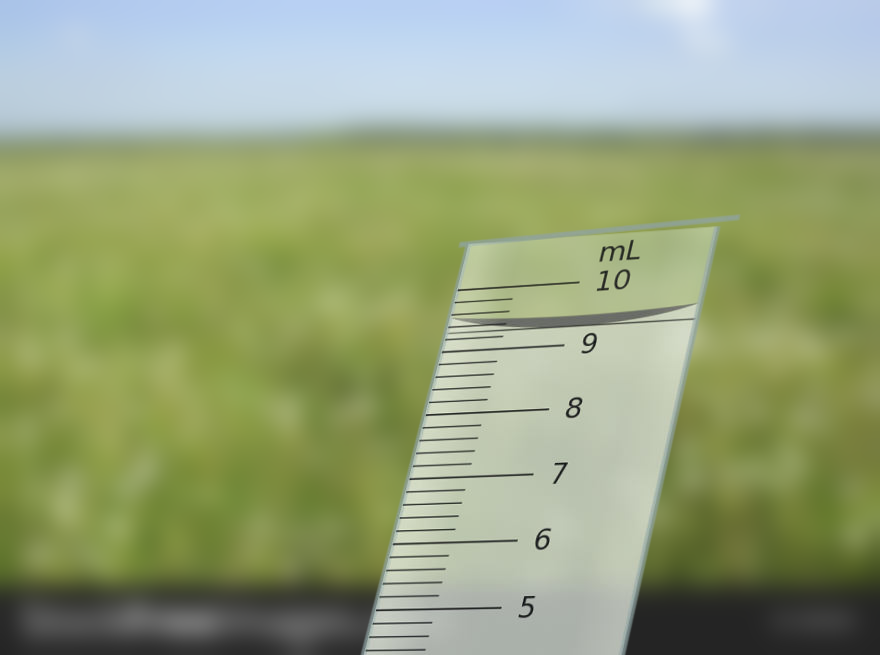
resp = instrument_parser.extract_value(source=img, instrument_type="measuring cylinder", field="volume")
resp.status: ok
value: 9.3 mL
